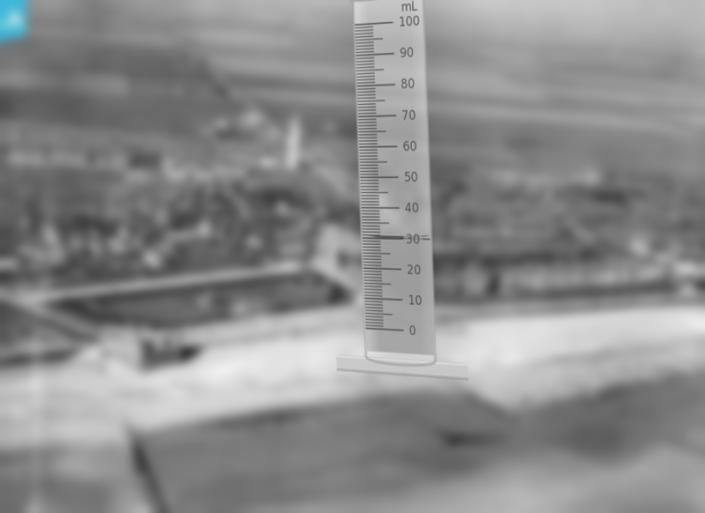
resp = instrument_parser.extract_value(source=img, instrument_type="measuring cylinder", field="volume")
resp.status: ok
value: 30 mL
